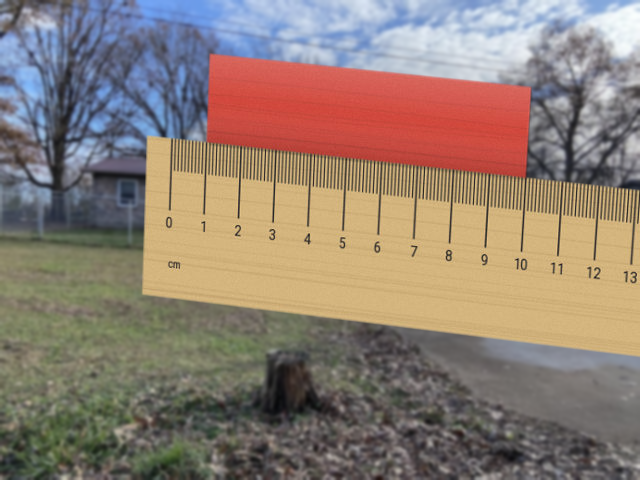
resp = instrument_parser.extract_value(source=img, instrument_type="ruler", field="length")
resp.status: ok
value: 9 cm
